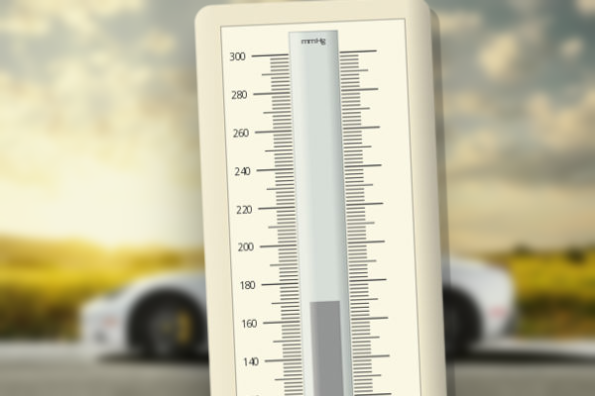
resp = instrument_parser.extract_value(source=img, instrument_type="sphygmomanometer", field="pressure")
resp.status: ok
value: 170 mmHg
